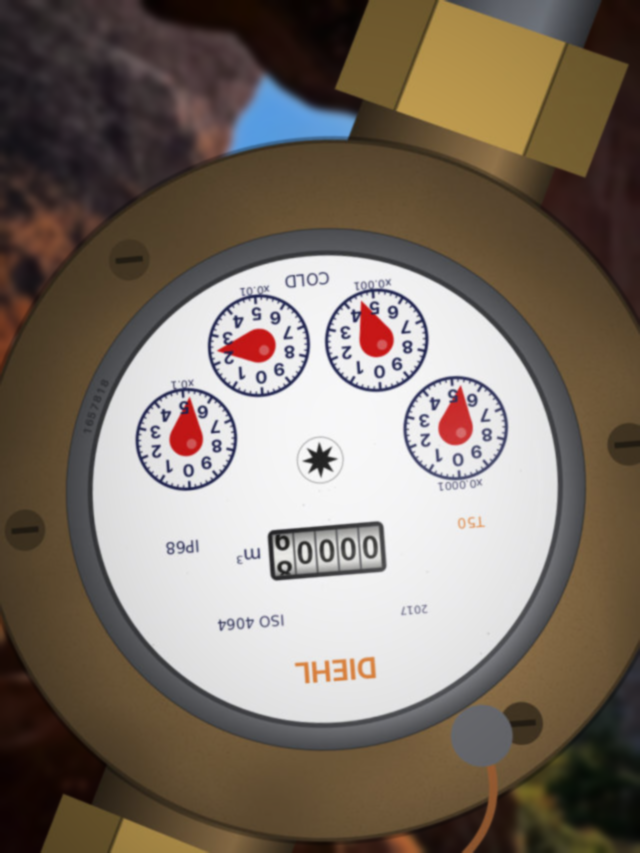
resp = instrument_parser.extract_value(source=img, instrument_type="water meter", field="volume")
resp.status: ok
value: 8.5245 m³
